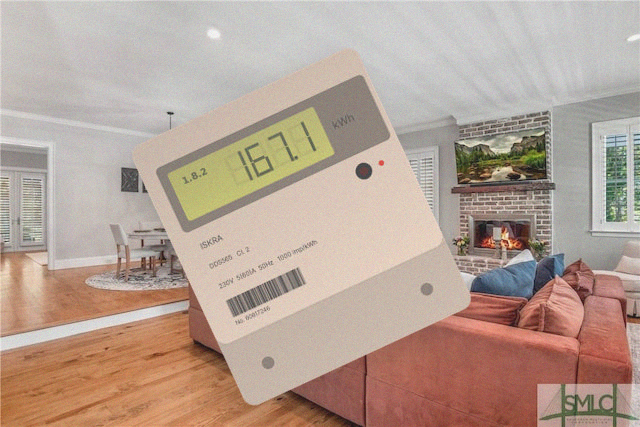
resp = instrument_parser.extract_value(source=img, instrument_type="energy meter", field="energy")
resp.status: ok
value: 167.1 kWh
